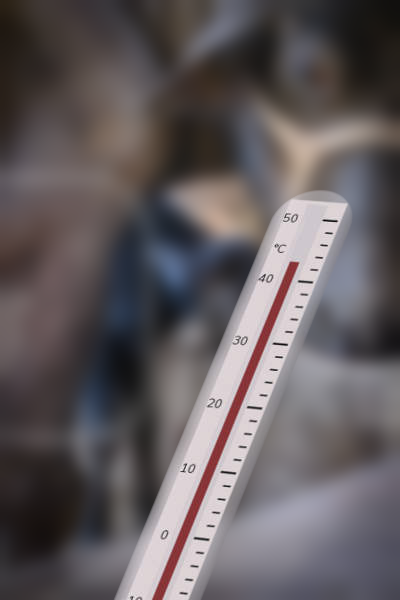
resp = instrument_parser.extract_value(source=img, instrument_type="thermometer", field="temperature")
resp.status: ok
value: 43 °C
